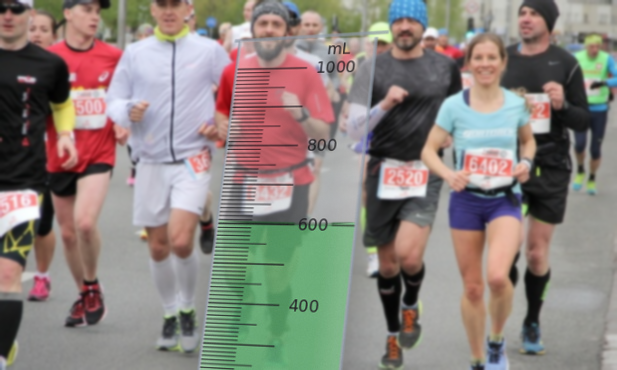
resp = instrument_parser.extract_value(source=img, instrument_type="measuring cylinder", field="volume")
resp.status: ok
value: 600 mL
